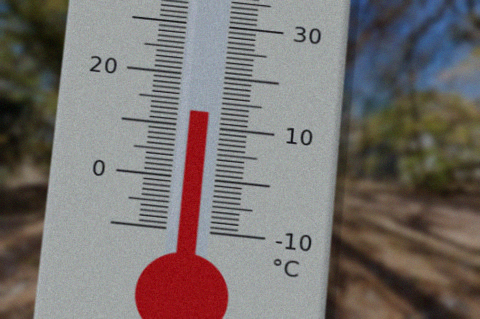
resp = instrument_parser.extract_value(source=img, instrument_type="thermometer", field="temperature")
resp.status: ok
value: 13 °C
